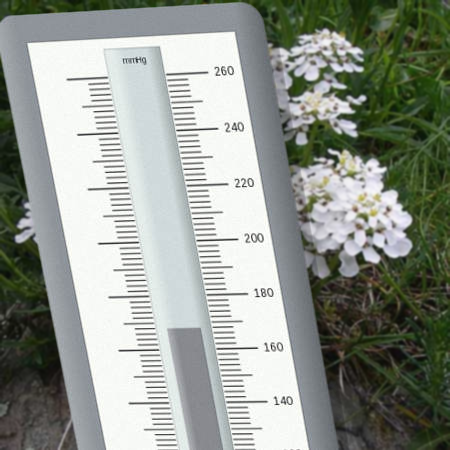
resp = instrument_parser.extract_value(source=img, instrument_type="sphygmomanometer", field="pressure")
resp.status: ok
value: 168 mmHg
